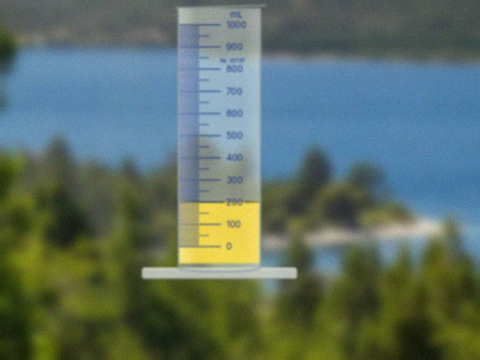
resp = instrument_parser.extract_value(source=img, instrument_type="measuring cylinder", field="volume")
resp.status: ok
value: 200 mL
